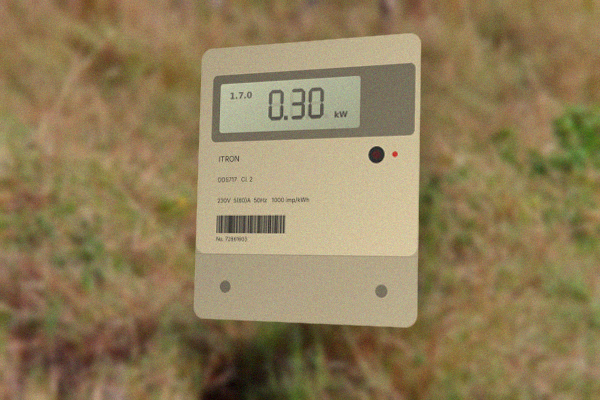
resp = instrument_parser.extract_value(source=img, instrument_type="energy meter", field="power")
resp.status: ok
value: 0.30 kW
